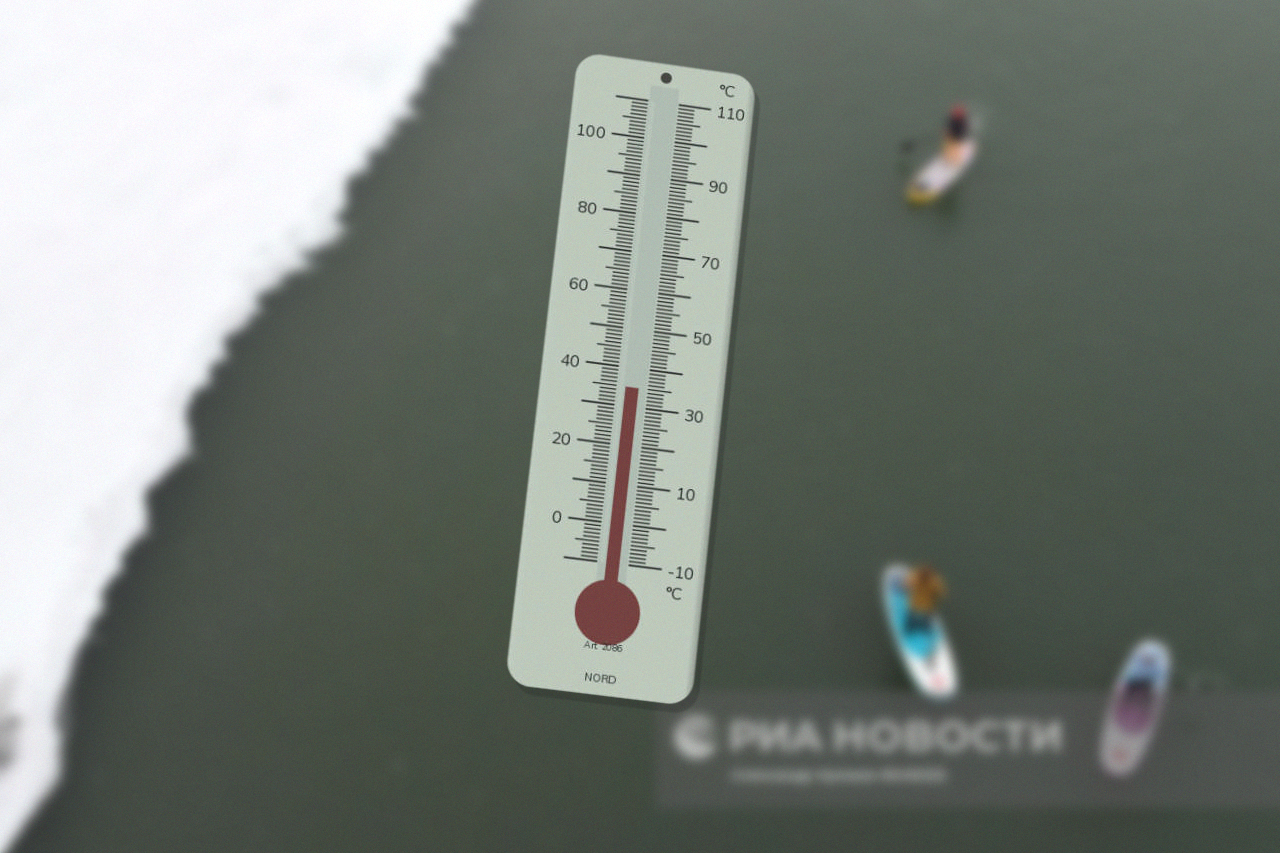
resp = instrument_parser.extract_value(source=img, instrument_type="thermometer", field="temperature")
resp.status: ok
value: 35 °C
